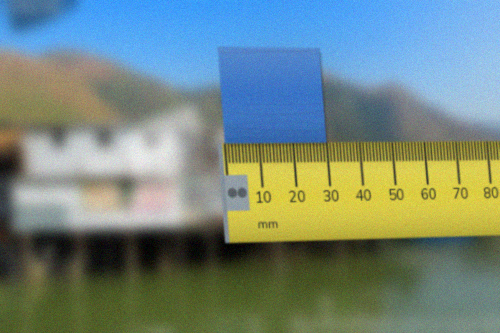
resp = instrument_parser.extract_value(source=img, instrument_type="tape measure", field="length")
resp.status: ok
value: 30 mm
